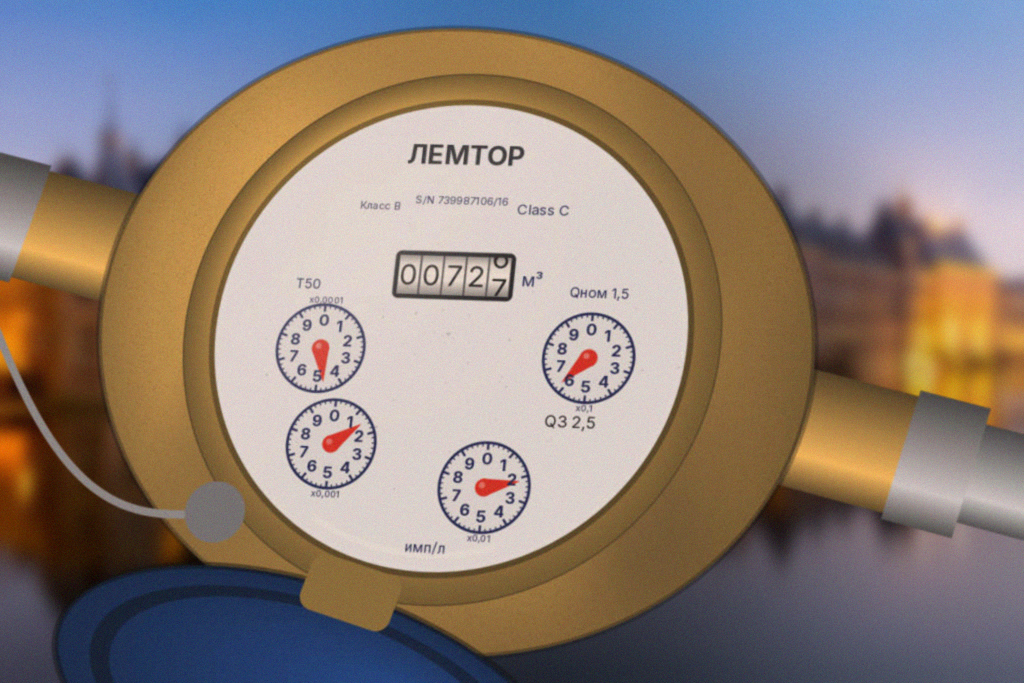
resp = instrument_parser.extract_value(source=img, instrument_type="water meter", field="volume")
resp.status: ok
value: 726.6214 m³
